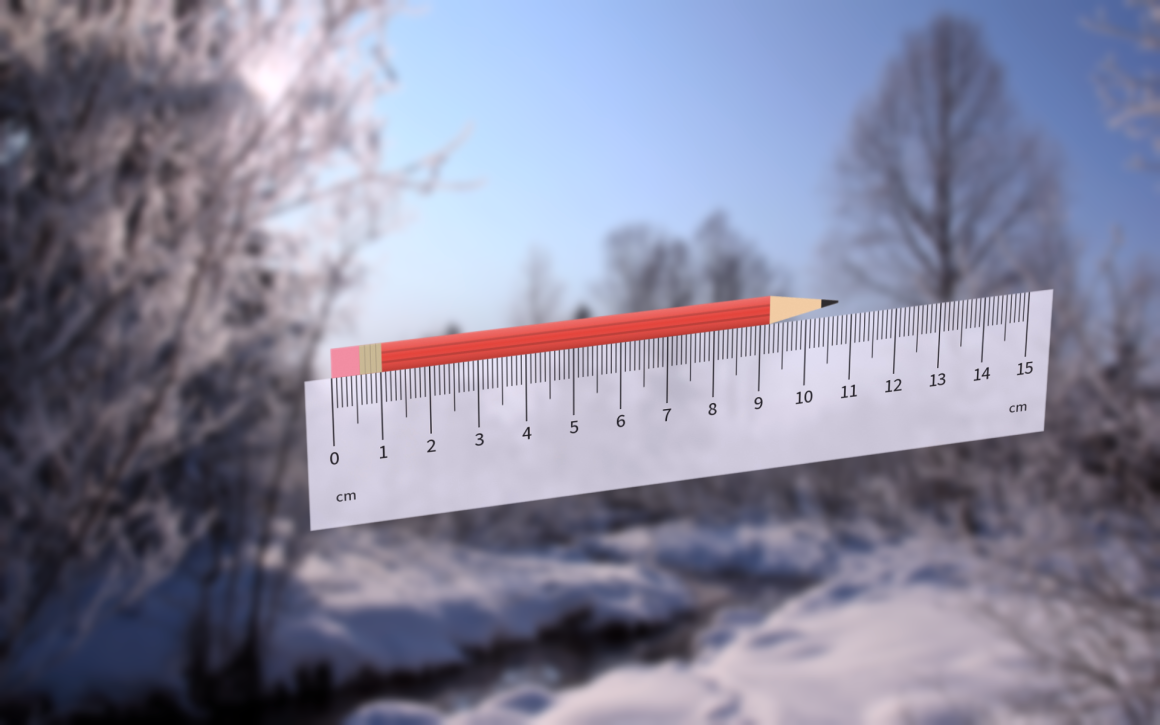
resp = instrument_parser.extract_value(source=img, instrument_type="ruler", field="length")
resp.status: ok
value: 10.7 cm
